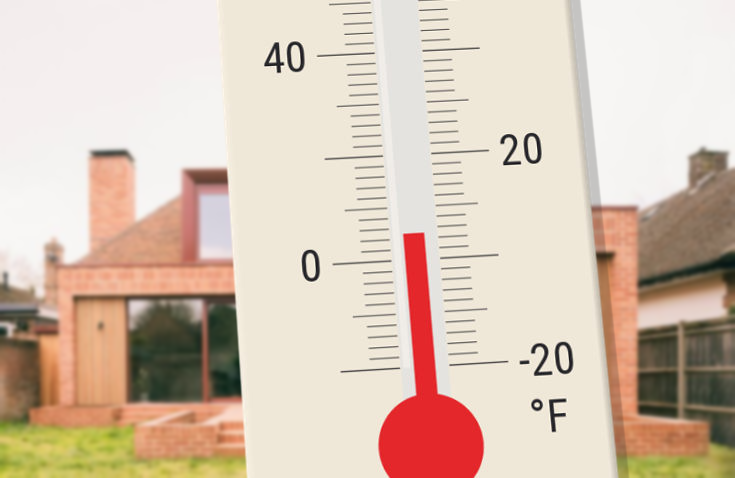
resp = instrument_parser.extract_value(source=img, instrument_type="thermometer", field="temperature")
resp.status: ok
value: 5 °F
